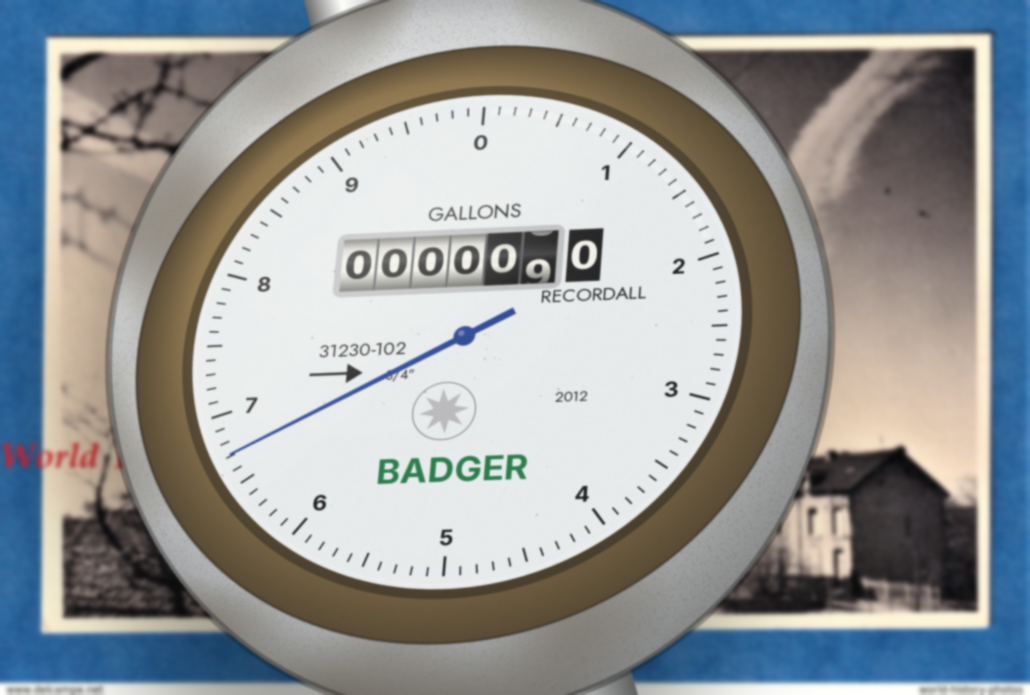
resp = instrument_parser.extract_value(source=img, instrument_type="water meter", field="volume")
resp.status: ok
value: 86.7 gal
